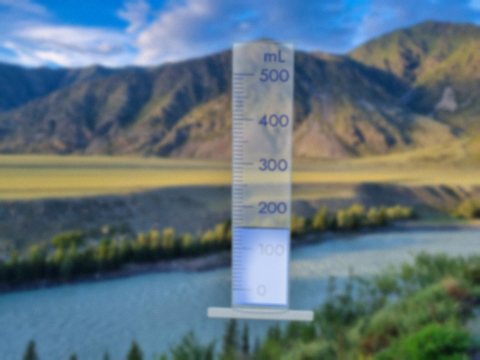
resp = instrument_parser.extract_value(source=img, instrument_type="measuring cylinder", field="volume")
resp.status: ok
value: 150 mL
